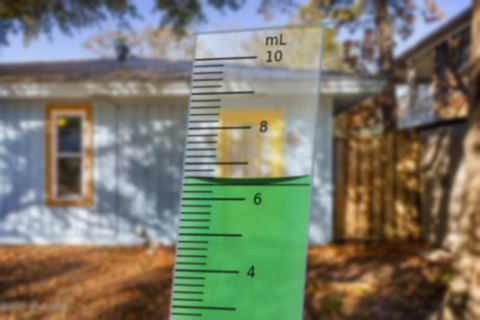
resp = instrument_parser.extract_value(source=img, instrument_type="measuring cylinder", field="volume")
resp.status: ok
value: 6.4 mL
